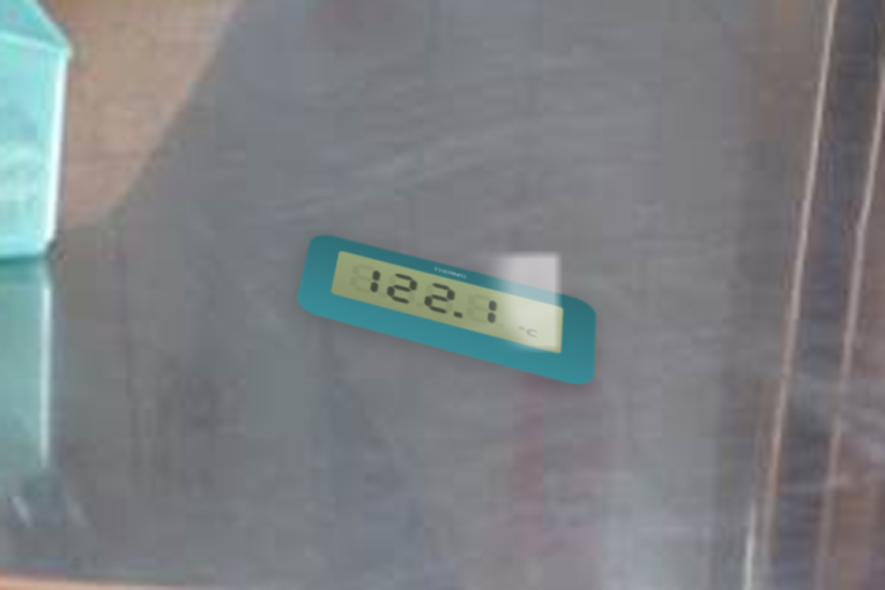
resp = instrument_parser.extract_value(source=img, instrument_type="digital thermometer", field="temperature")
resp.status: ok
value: 122.1 °C
